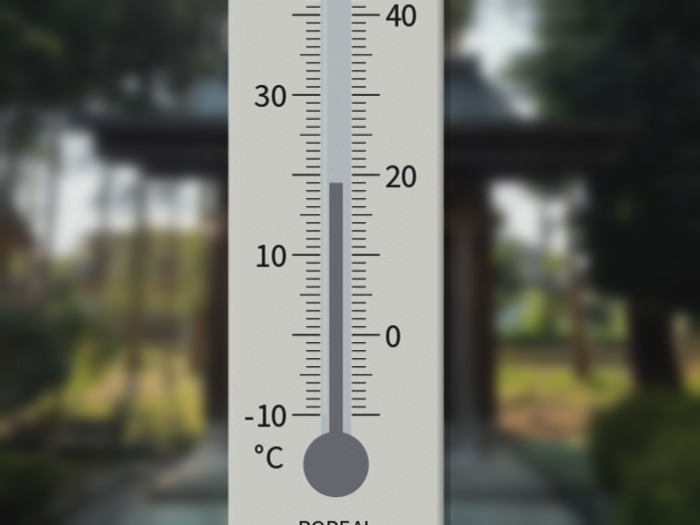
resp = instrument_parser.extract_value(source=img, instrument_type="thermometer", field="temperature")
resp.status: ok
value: 19 °C
